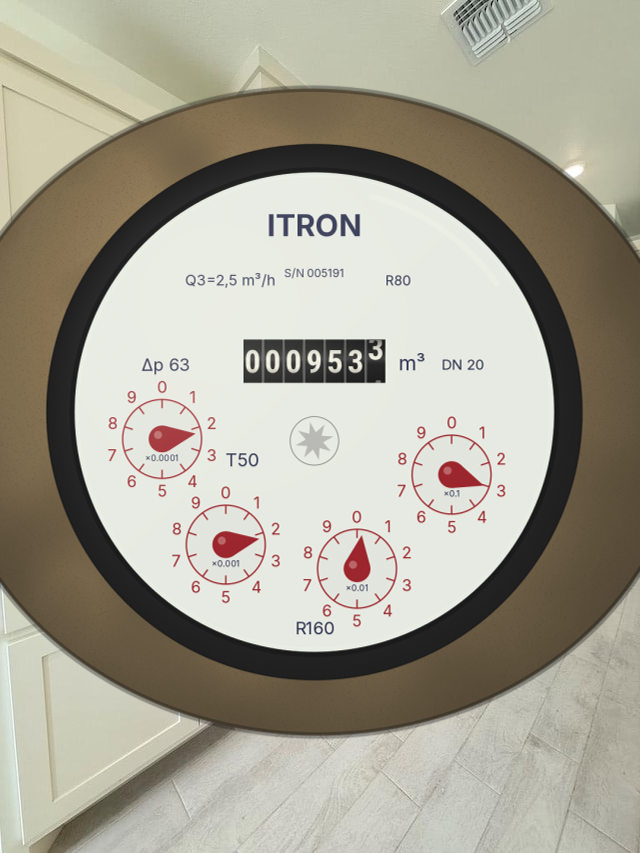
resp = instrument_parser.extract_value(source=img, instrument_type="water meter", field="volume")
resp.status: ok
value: 9533.3022 m³
